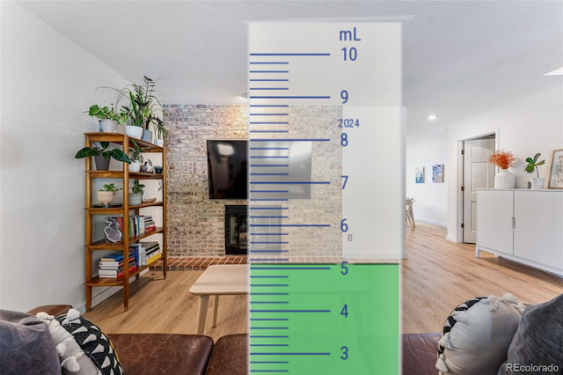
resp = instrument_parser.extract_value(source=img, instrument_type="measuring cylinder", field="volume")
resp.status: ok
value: 5.1 mL
